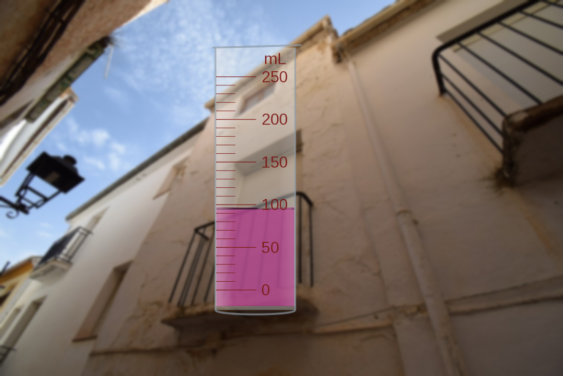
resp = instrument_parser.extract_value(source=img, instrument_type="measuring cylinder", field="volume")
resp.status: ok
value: 95 mL
